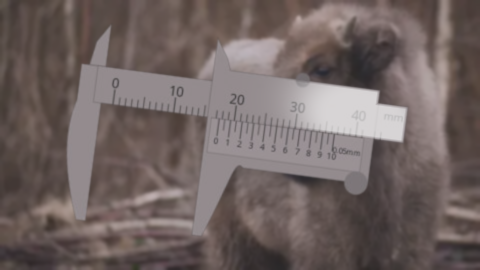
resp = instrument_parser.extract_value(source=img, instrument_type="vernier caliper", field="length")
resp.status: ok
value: 17.5 mm
